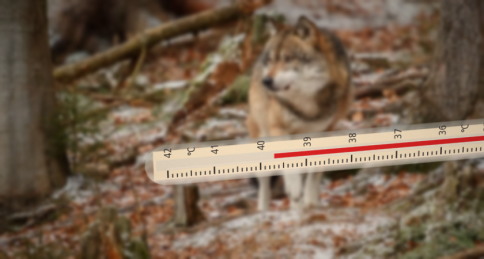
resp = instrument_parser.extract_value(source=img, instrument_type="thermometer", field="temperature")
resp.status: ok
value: 39.7 °C
